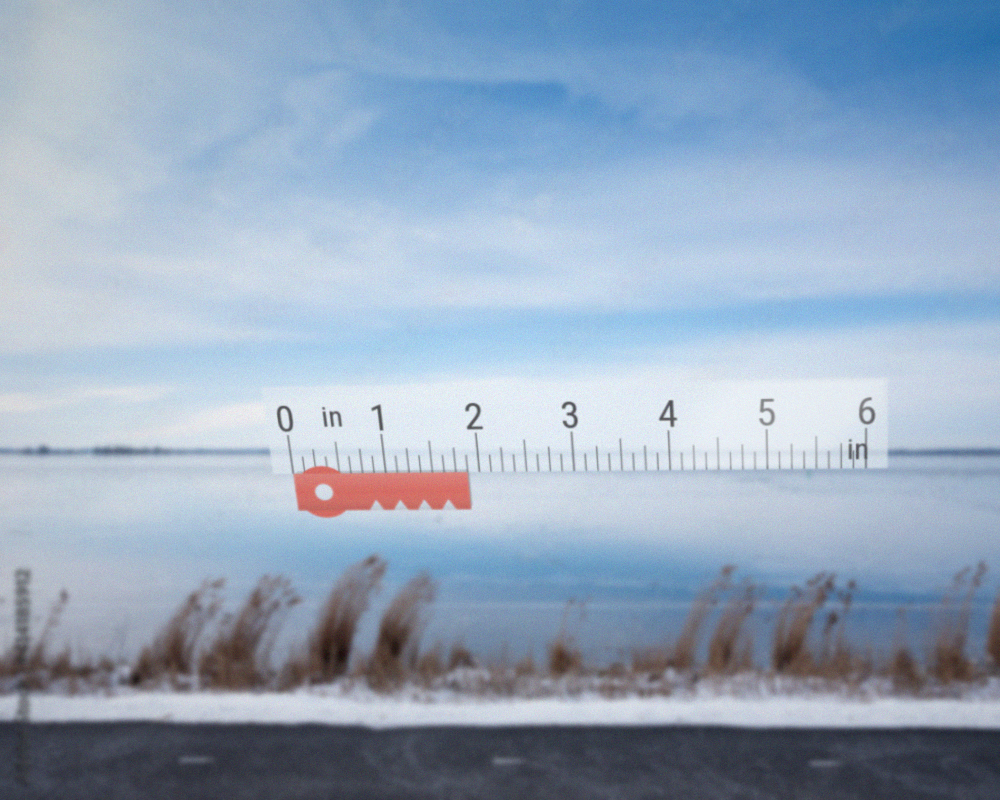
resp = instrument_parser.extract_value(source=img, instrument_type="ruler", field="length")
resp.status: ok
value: 1.875 in
